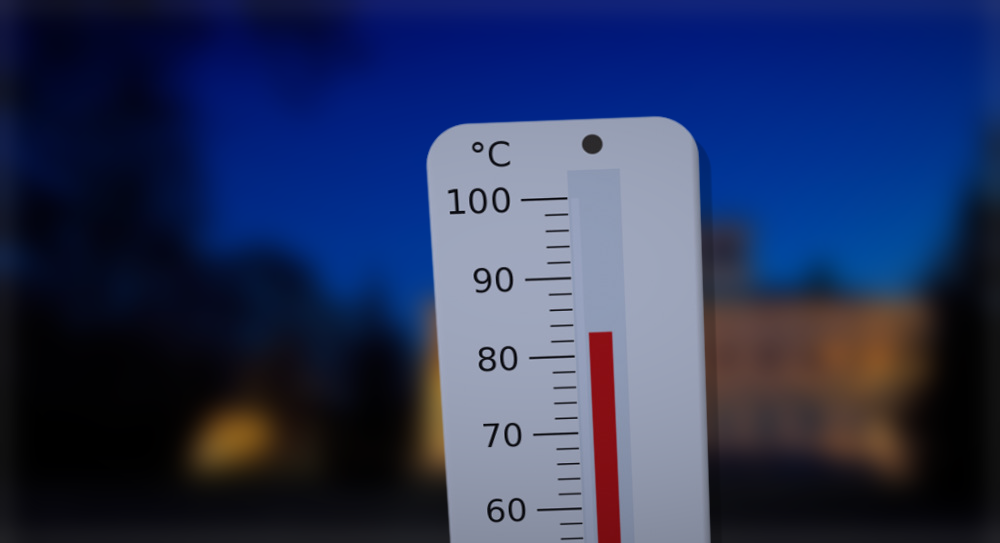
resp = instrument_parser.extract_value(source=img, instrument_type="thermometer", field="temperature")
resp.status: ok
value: 83 °C
